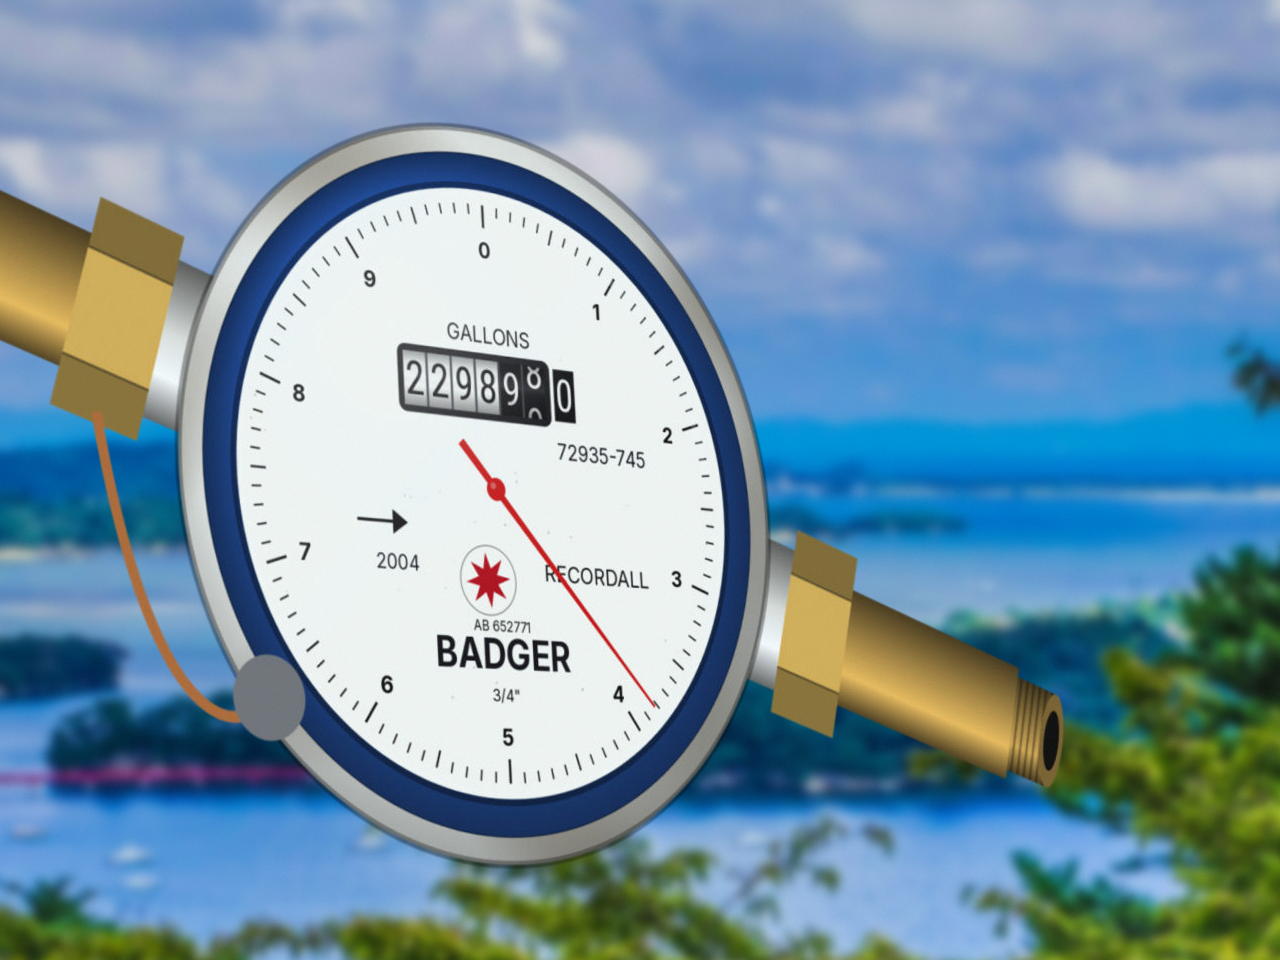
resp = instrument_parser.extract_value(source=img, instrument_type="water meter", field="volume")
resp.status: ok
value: 2298983.8 gal
